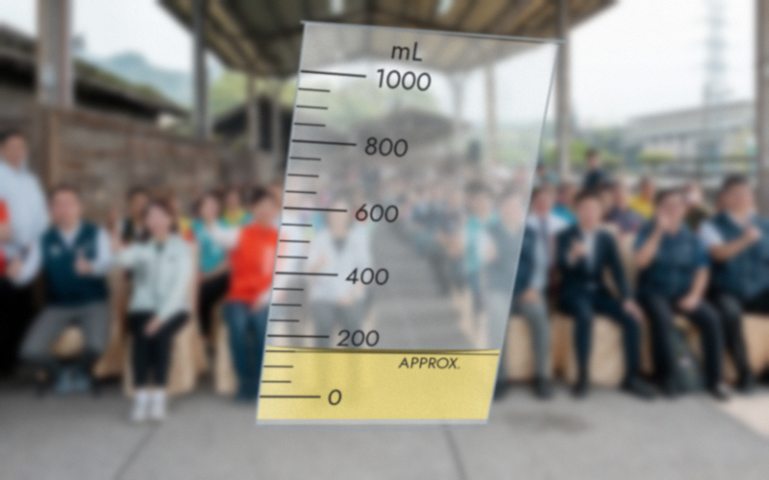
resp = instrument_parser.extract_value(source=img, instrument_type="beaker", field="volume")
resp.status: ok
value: 150 mL
